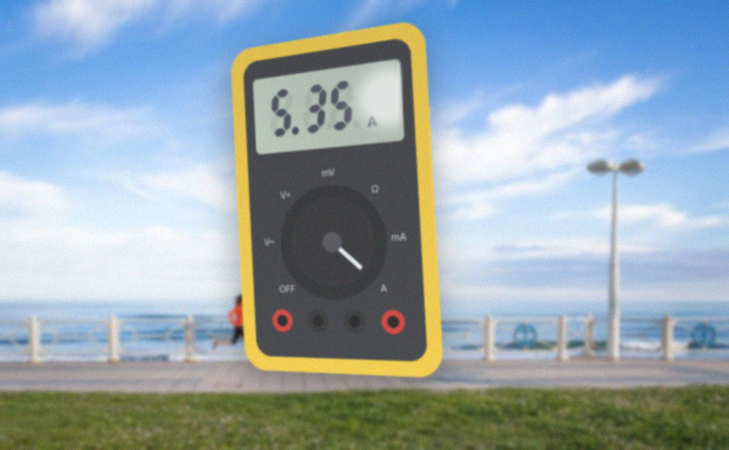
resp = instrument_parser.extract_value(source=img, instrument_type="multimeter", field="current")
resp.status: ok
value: 5.35 A
